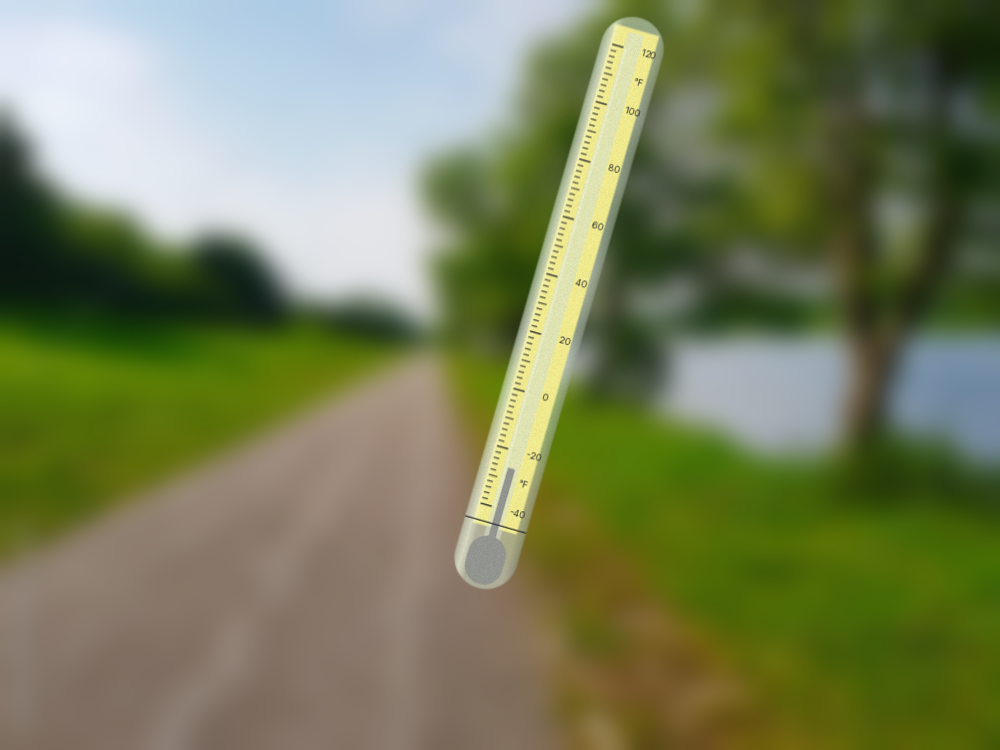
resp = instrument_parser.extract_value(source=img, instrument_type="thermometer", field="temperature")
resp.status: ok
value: -26 °F
